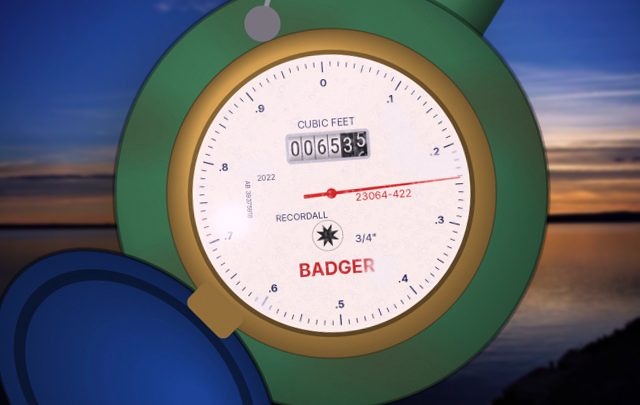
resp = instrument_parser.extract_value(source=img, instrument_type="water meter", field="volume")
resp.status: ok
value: 6535.24 ft³
